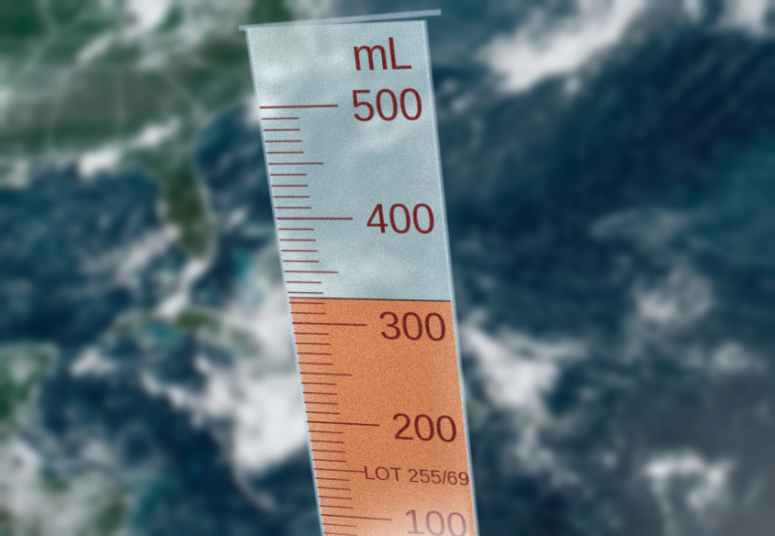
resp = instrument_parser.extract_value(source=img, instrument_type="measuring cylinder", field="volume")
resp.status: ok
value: 325 mL
